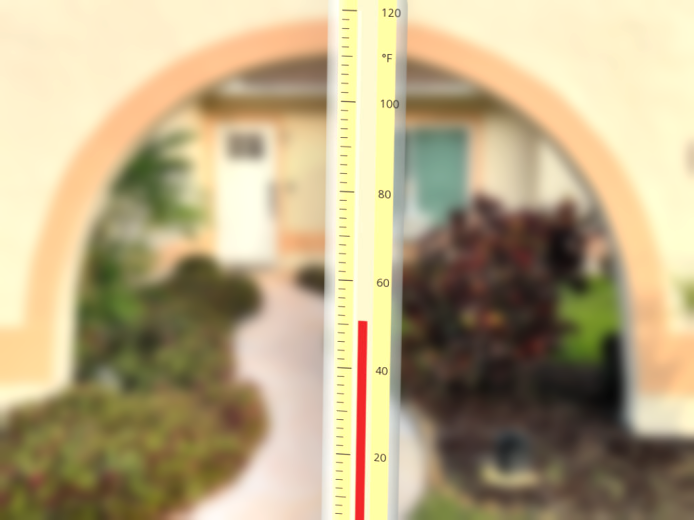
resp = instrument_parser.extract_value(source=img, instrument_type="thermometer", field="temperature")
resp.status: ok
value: 51 °F
